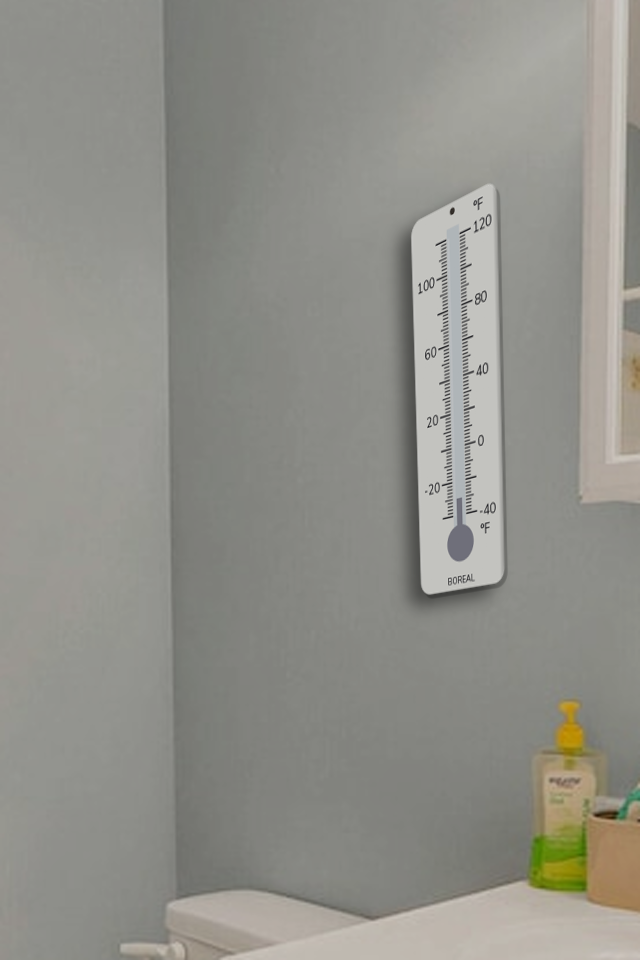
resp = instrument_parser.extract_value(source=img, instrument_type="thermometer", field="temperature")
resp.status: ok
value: -30 °F
